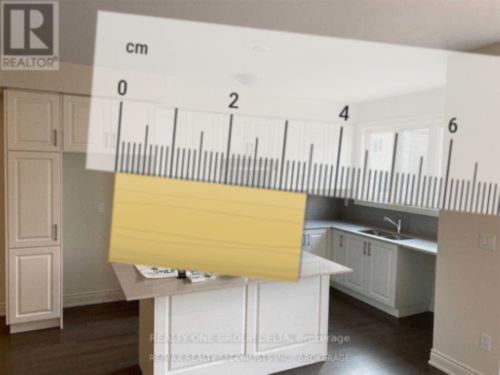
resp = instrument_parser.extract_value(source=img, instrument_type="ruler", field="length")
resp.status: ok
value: 3.5 cm
